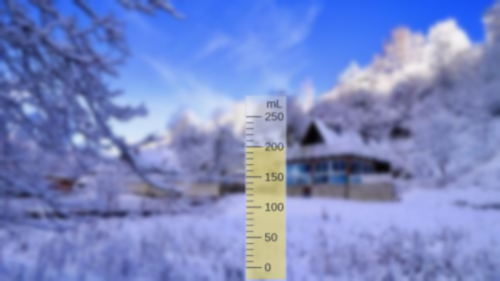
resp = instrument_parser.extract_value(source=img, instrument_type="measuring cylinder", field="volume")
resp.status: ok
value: 200 mL
